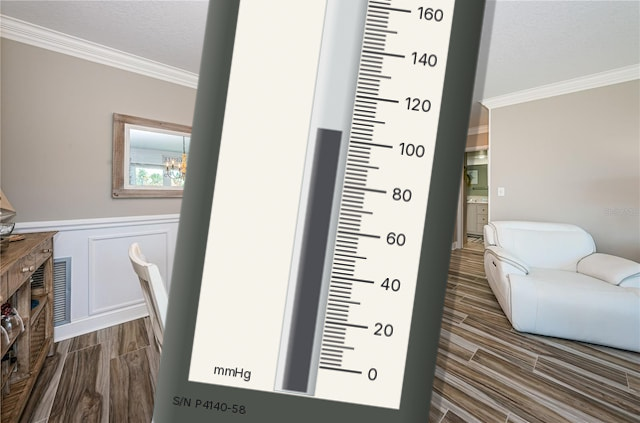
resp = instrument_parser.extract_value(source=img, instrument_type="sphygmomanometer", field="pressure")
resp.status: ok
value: 104 mmHg
